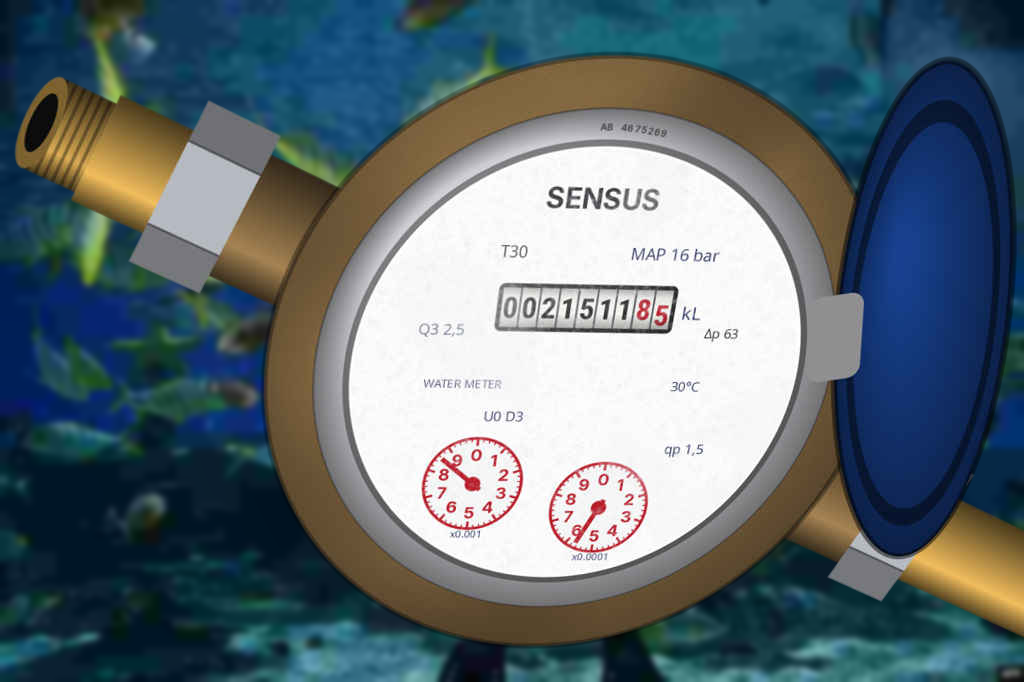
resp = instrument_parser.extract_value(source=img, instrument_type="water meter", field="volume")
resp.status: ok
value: 21511.8485 kL
